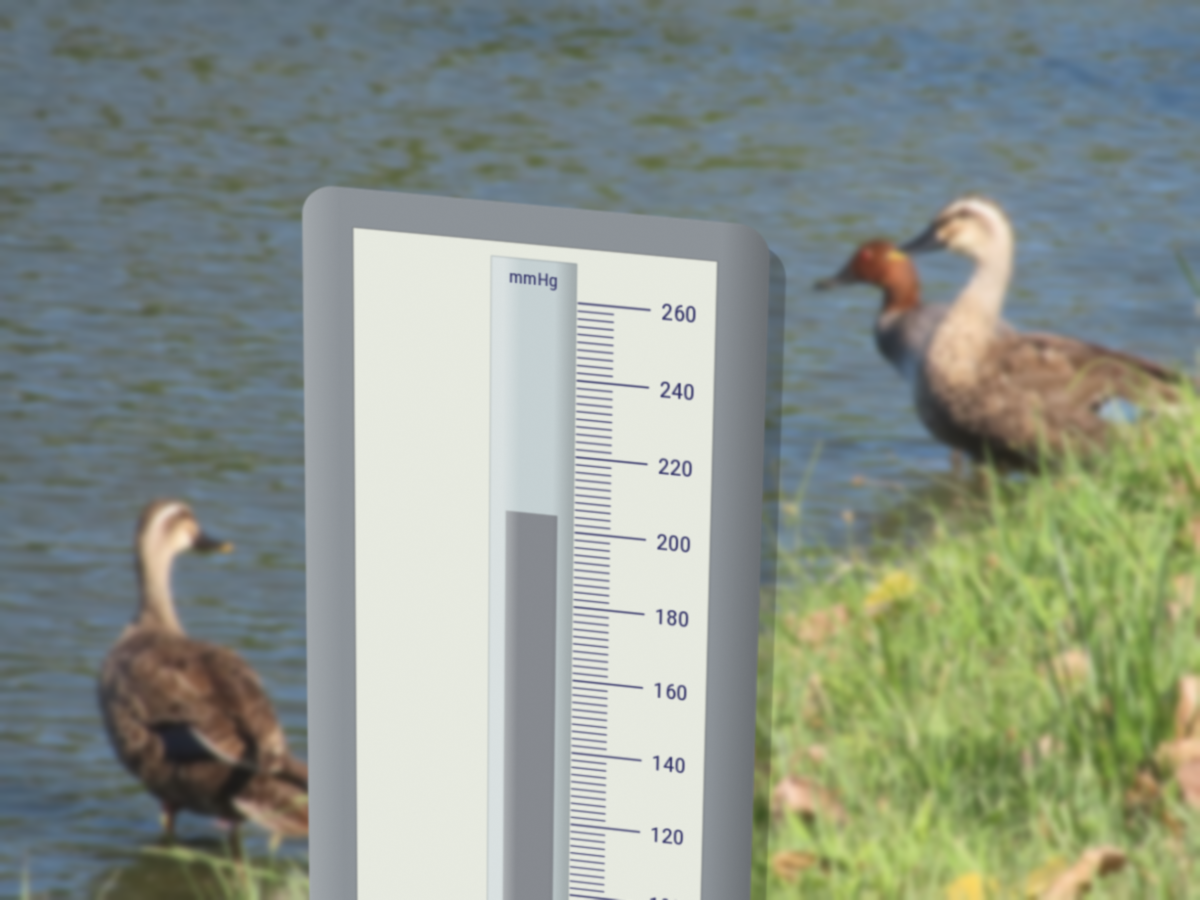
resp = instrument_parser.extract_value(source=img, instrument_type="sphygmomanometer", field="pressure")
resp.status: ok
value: 204 mmHg
